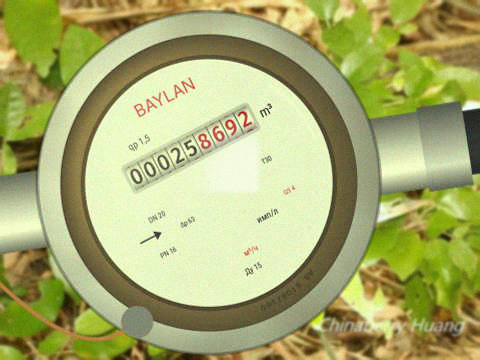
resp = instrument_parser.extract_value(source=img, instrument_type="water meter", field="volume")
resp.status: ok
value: 25.8692 m³
